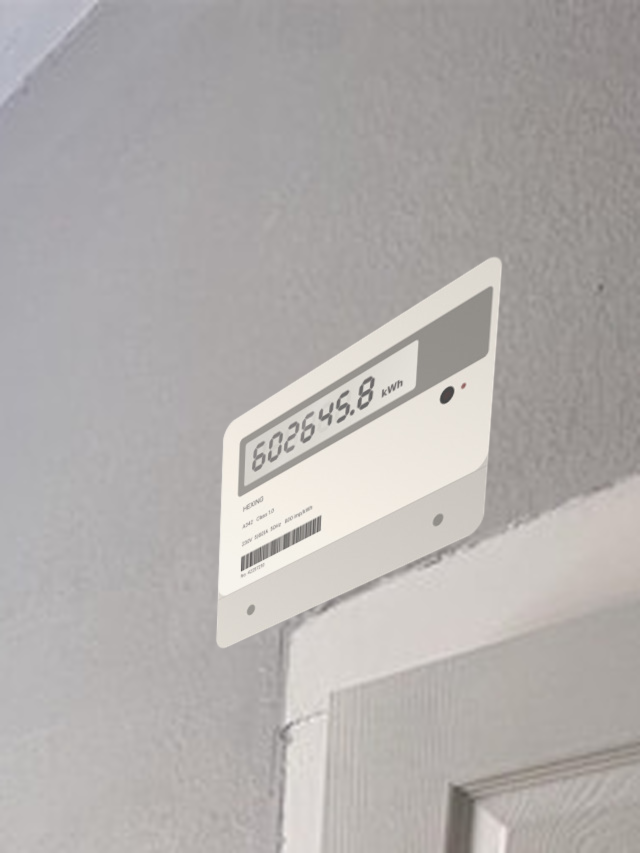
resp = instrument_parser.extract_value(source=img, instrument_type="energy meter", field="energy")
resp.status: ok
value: 602645.8 kWh
